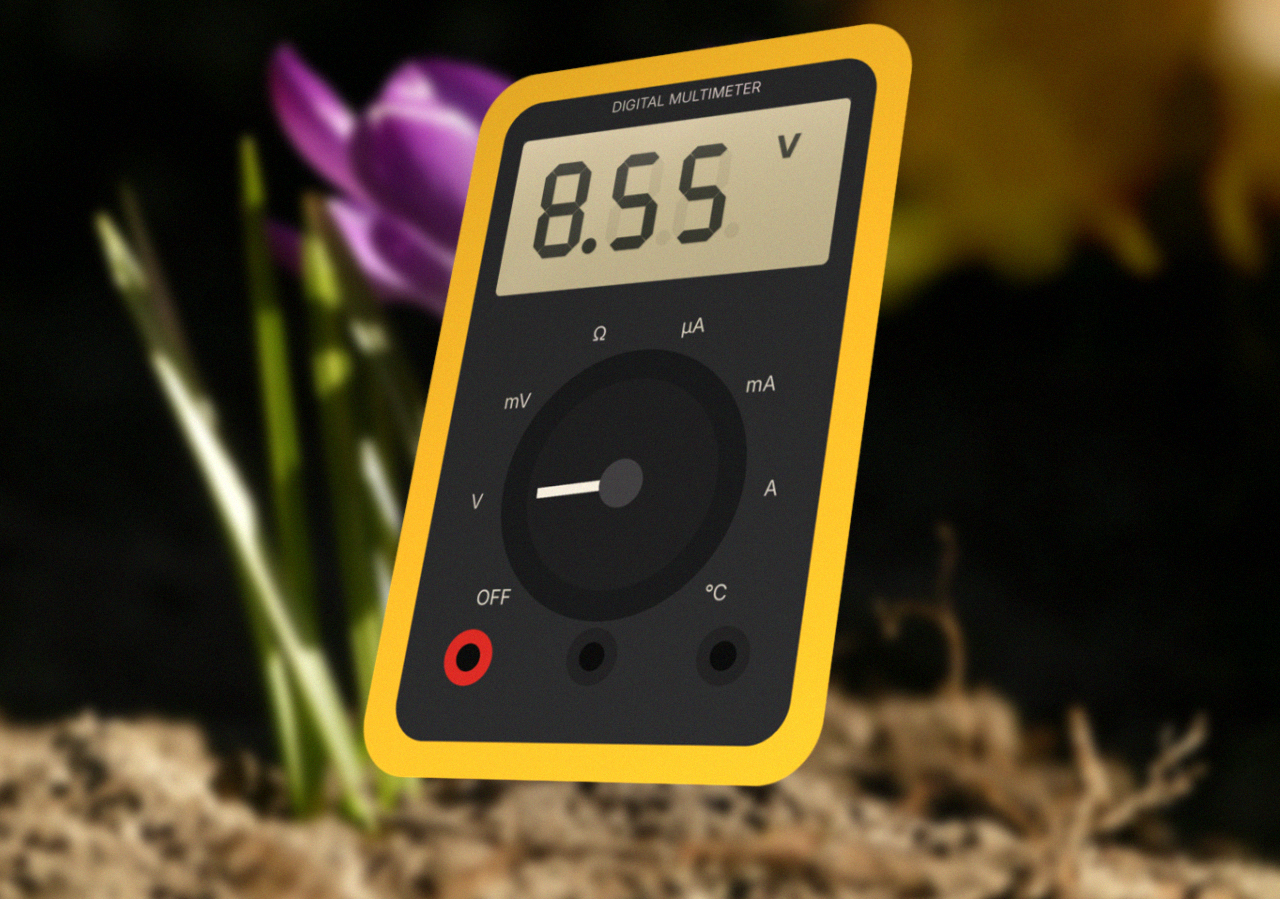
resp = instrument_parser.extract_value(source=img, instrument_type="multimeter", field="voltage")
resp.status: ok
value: 8.55 V
